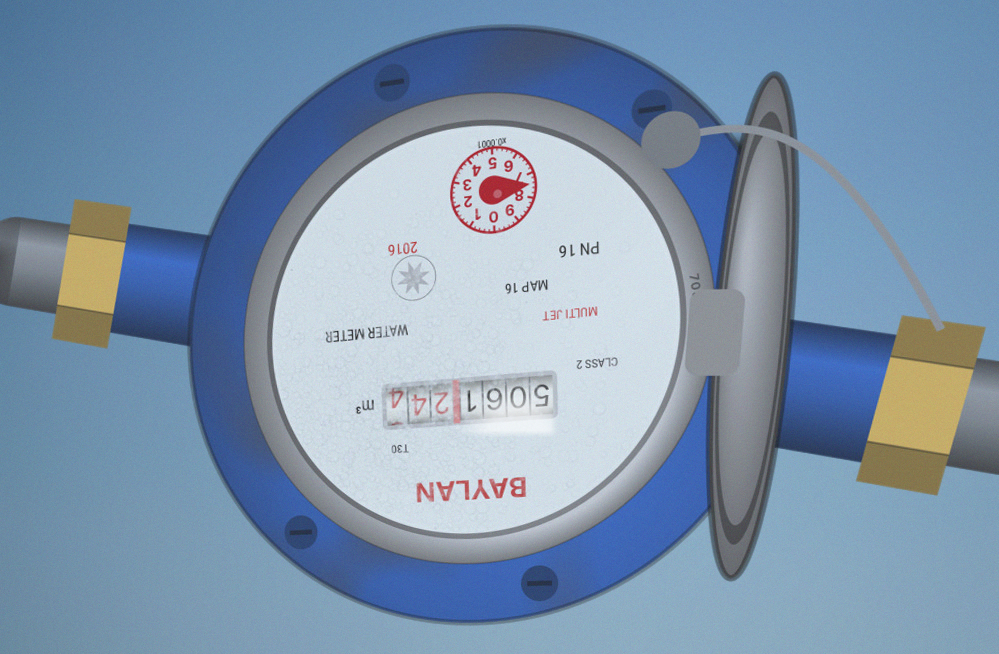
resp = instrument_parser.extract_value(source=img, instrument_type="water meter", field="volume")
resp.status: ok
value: 5061.2437 m³
